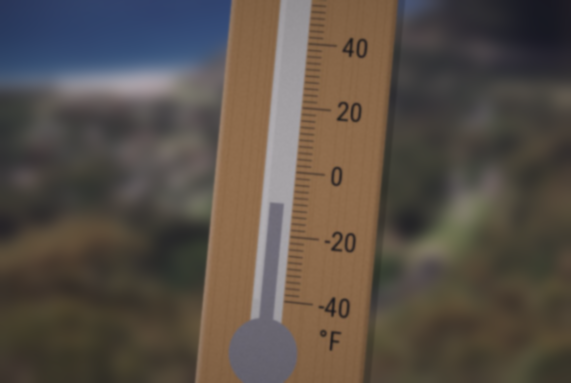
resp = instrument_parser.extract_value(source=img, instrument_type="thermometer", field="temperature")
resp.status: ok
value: -10 °F
